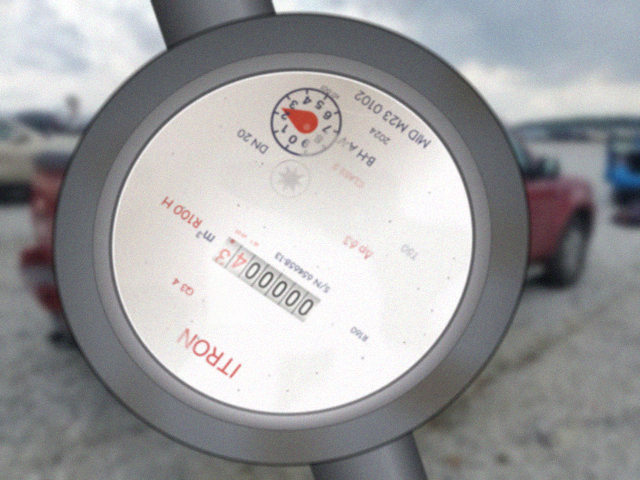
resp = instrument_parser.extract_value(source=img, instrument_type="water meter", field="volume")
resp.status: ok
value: 0.432 m³
